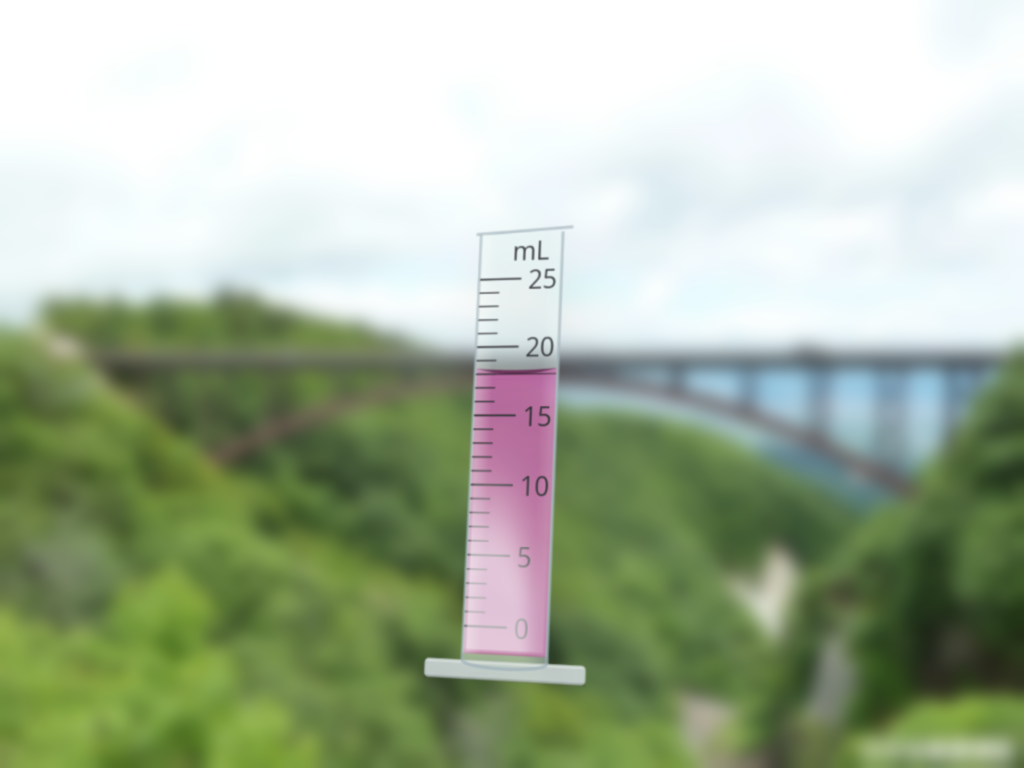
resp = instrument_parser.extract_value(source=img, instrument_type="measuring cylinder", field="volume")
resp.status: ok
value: 18 mL
